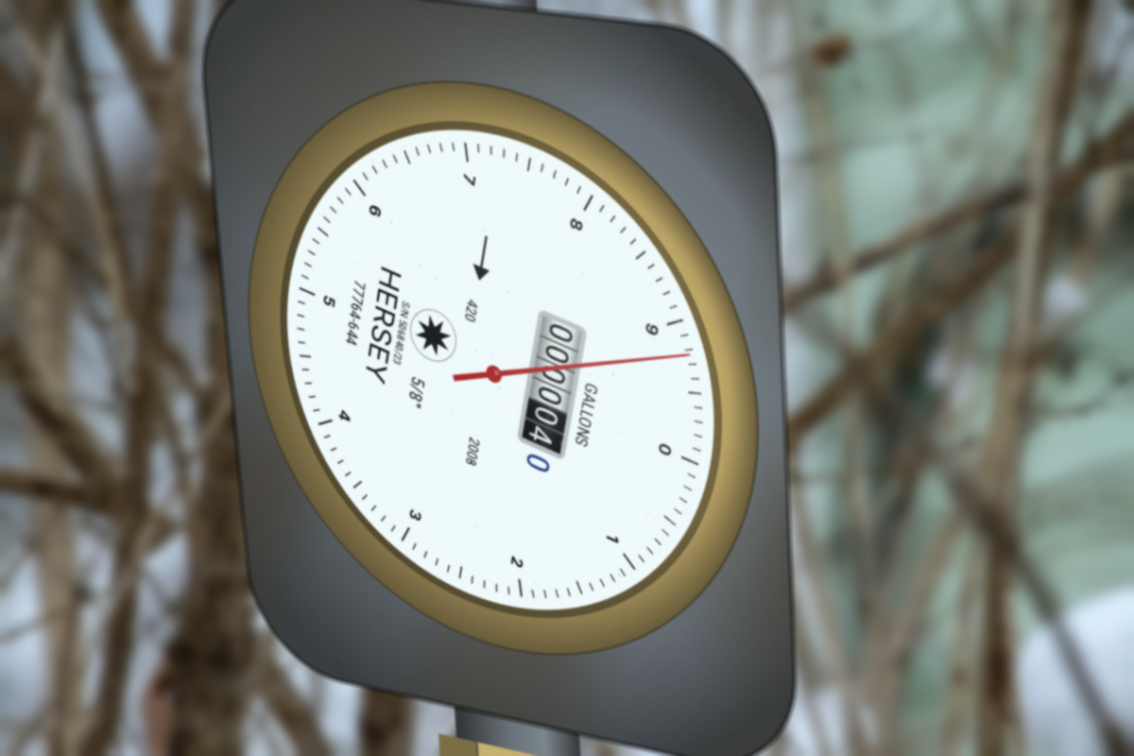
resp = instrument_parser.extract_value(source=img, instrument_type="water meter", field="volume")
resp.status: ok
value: 39.2 gal
